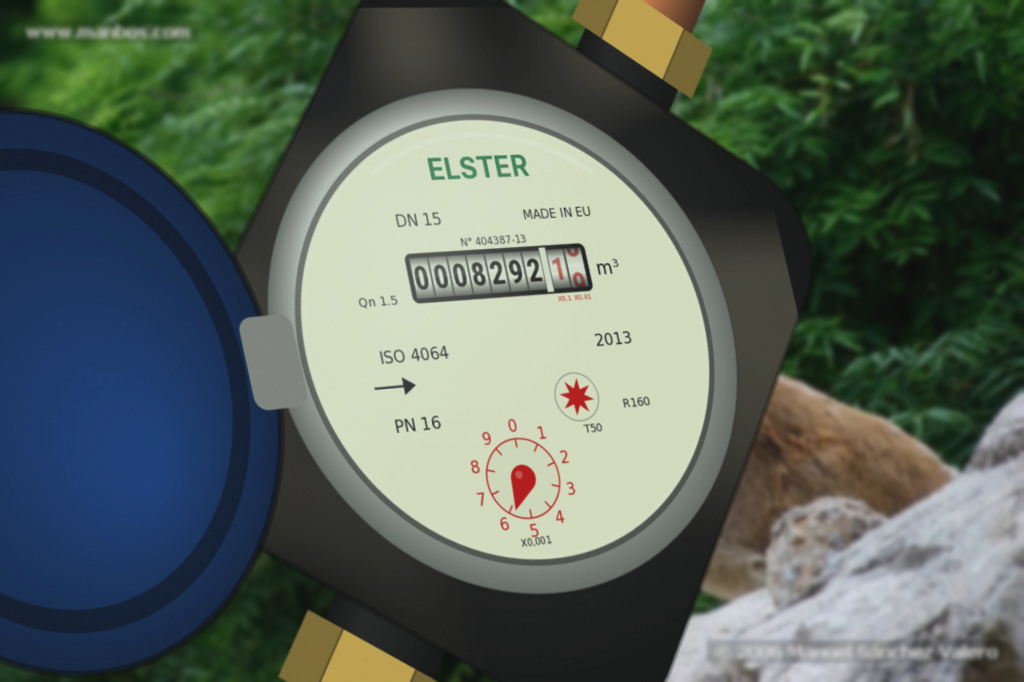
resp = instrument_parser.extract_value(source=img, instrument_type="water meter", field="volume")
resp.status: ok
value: 8292.185 m³
